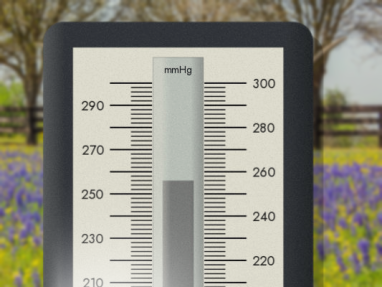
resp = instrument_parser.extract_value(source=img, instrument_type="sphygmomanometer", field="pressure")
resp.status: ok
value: 256 mmHg
